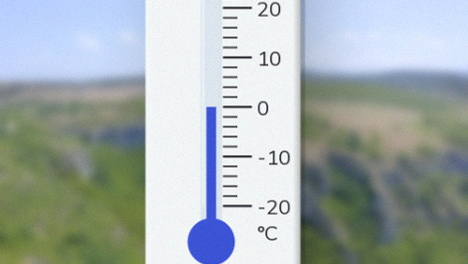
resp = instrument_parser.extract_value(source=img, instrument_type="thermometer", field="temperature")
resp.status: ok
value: 0 °C
